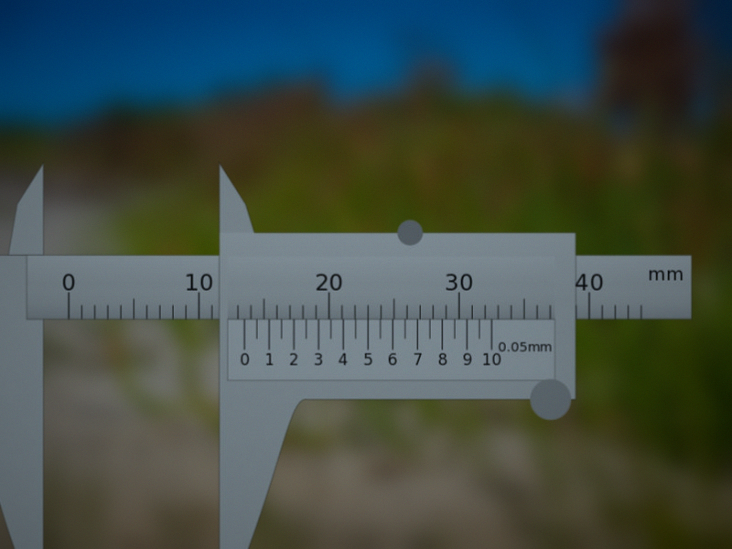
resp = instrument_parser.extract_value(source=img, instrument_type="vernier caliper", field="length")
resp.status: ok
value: 13.5 mm
